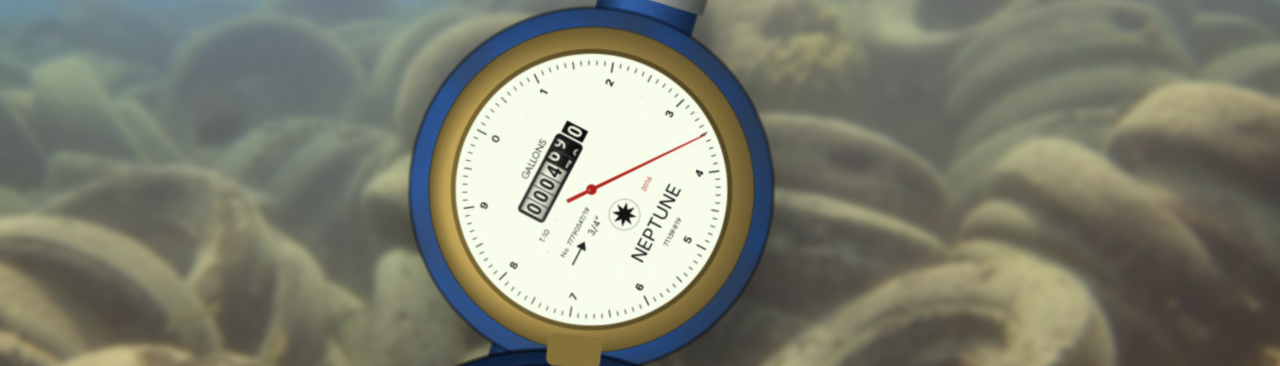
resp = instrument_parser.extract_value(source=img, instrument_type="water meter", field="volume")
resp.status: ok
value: 4693.5 gal
